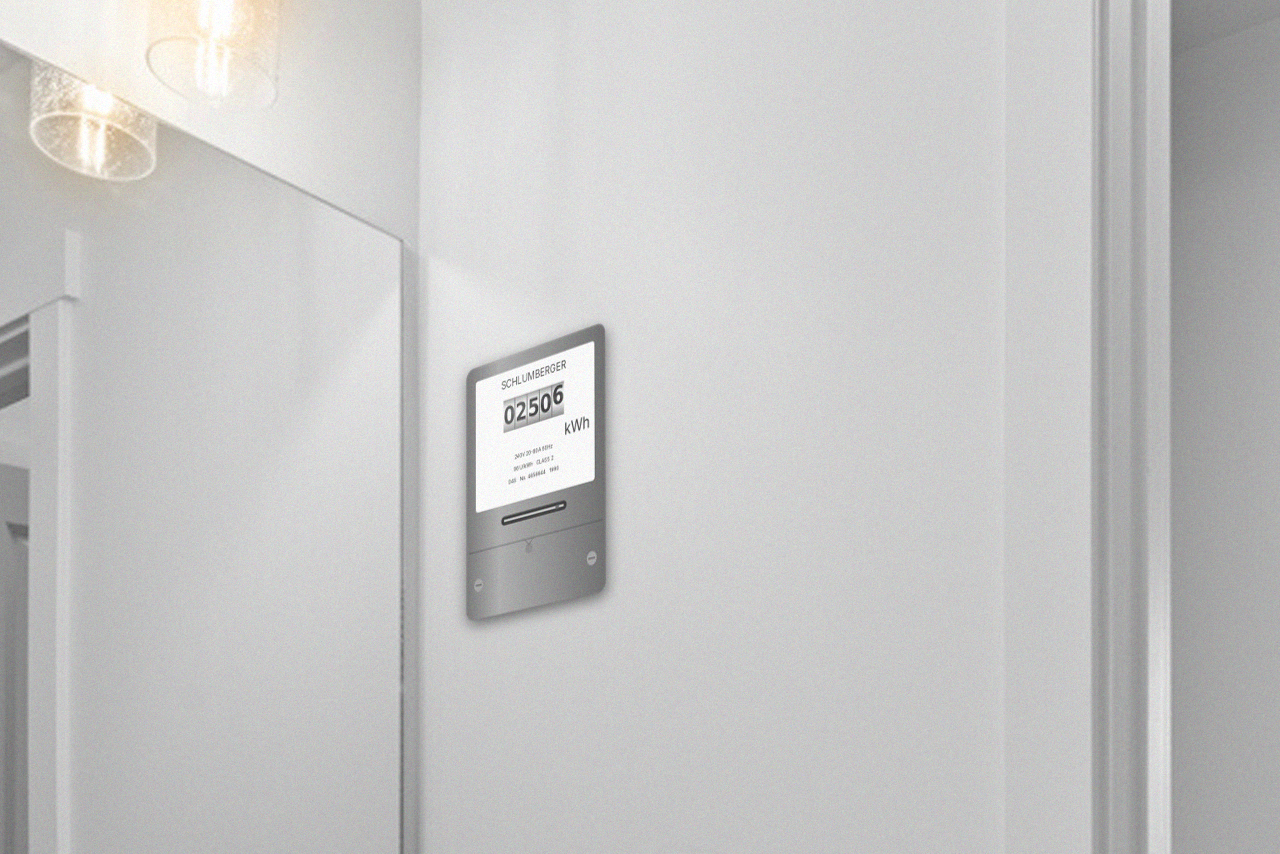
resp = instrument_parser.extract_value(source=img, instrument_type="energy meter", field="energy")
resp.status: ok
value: 2506 kWh
